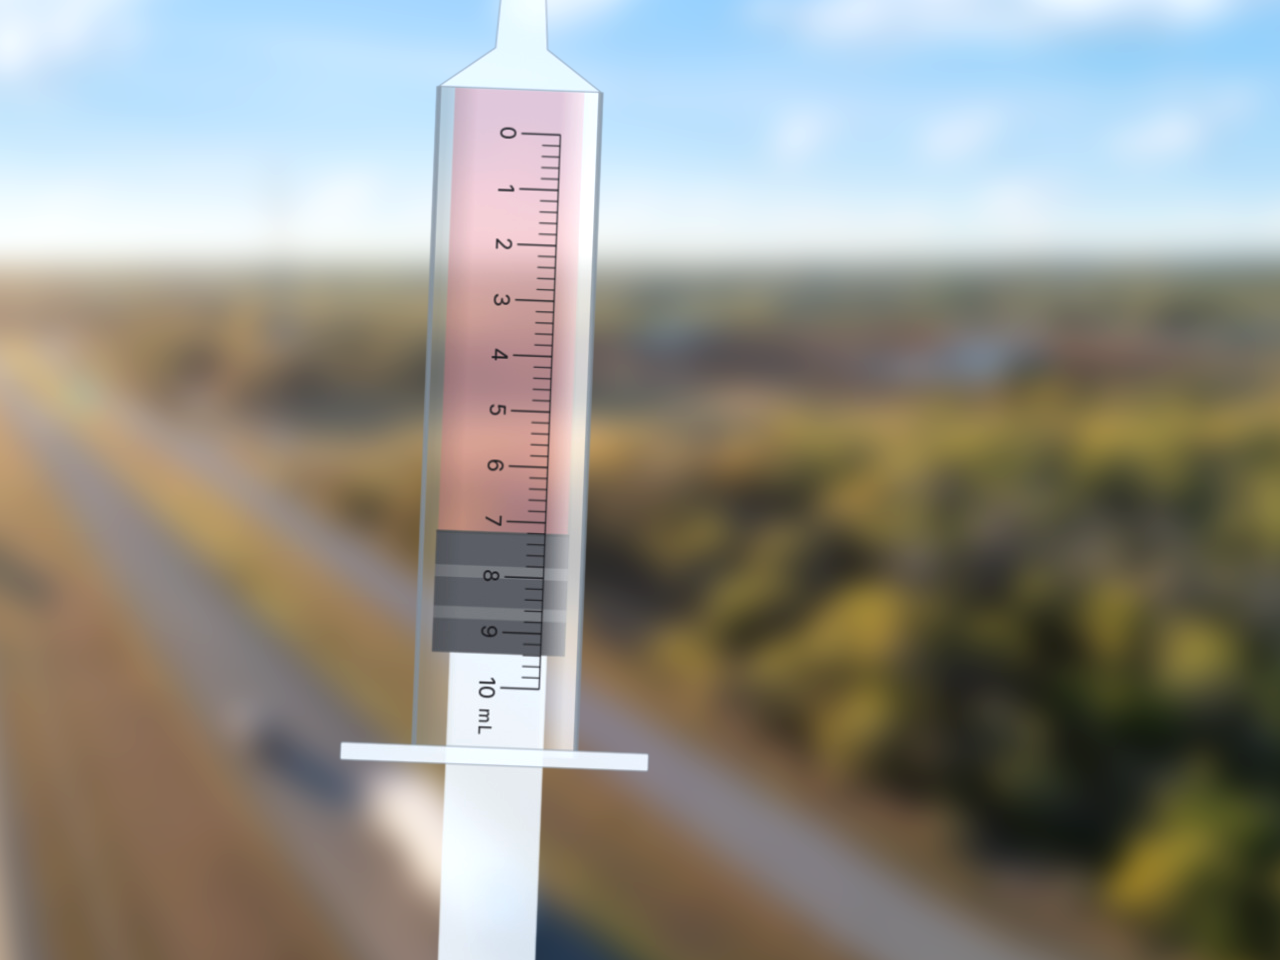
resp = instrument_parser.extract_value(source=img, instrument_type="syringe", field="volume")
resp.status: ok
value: 7.2 mL
